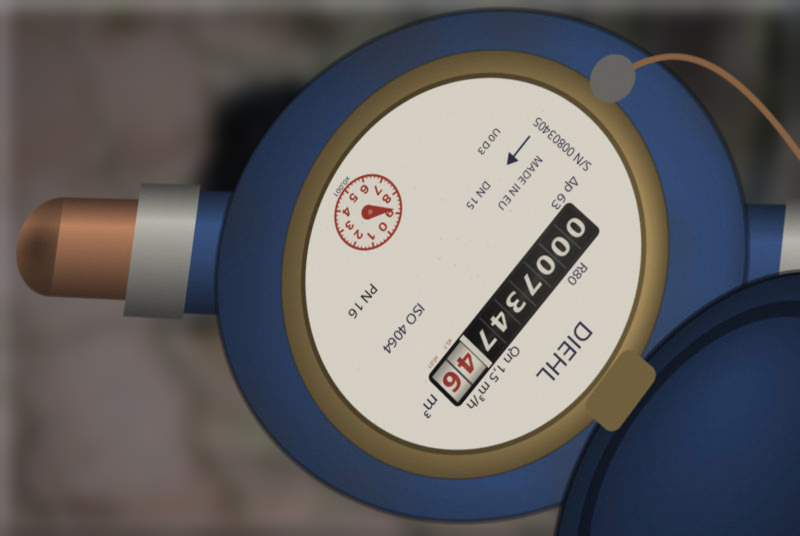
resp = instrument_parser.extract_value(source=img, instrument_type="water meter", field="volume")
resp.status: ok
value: 7347.468 m³
